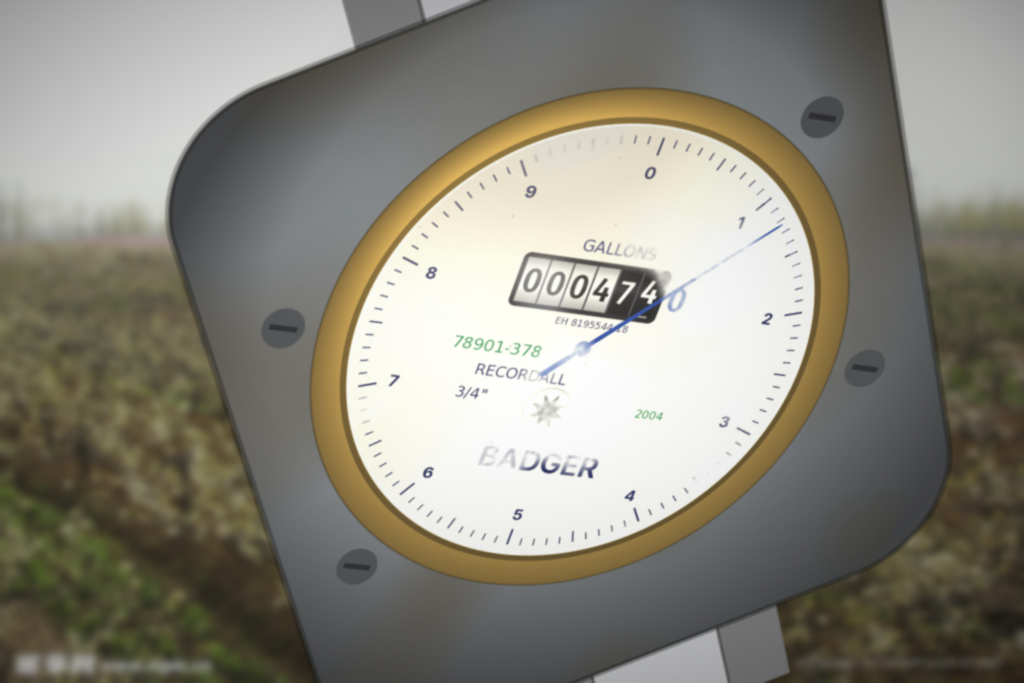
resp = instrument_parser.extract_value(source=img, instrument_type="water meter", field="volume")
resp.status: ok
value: 4741.2 gal
